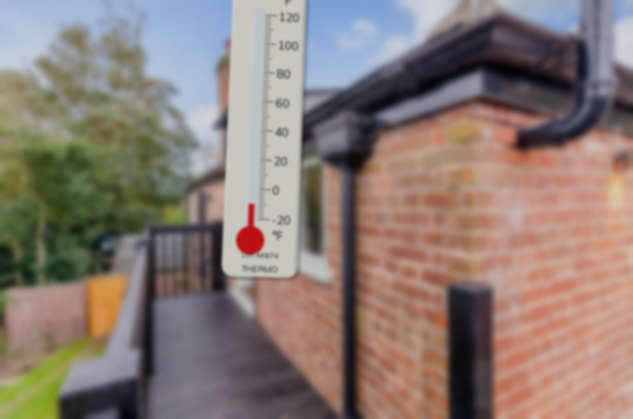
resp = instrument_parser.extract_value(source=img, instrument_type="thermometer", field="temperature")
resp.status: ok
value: -10 °F
